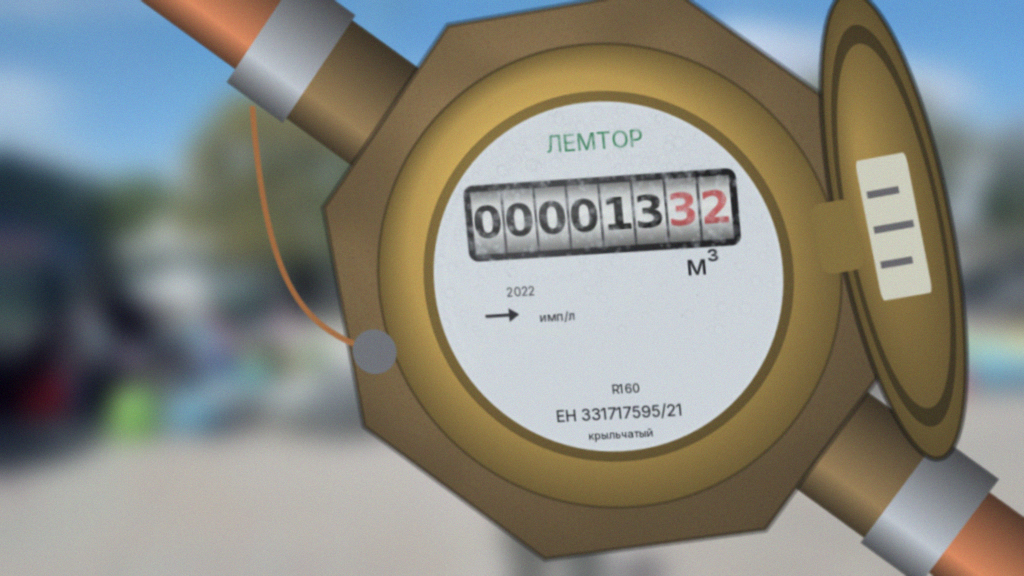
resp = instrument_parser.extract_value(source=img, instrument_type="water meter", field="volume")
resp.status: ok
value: 13.32 m³
